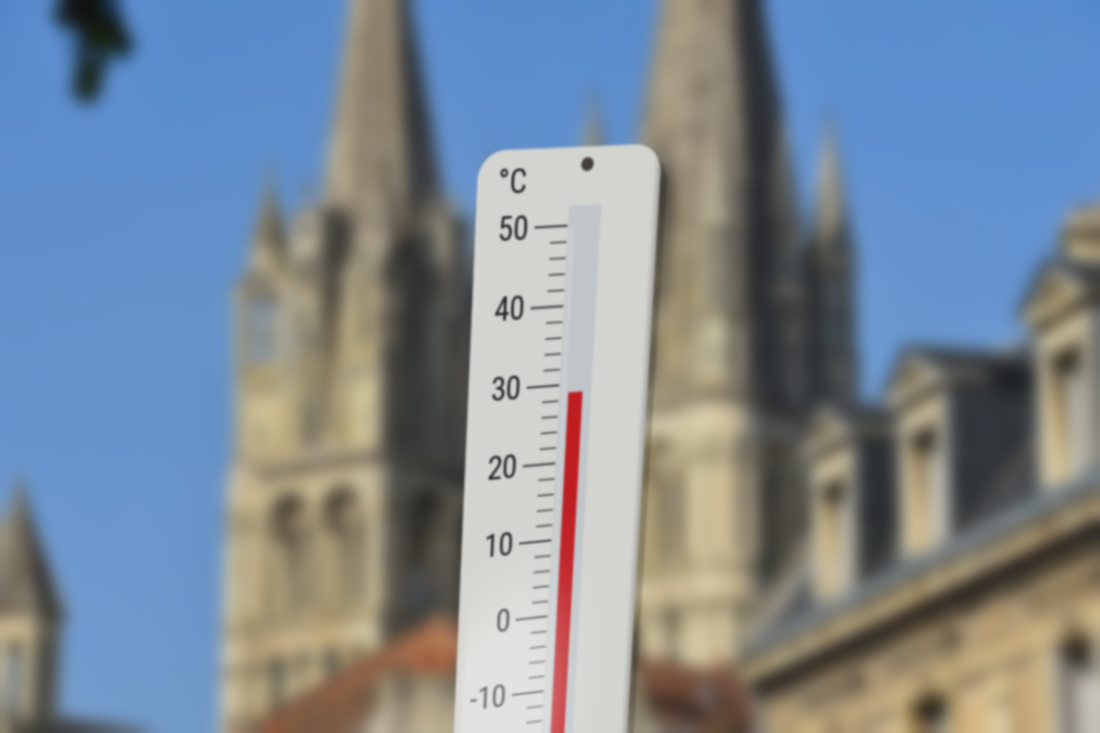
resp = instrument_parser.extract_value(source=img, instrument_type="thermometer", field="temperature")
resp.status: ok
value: 29 °C
